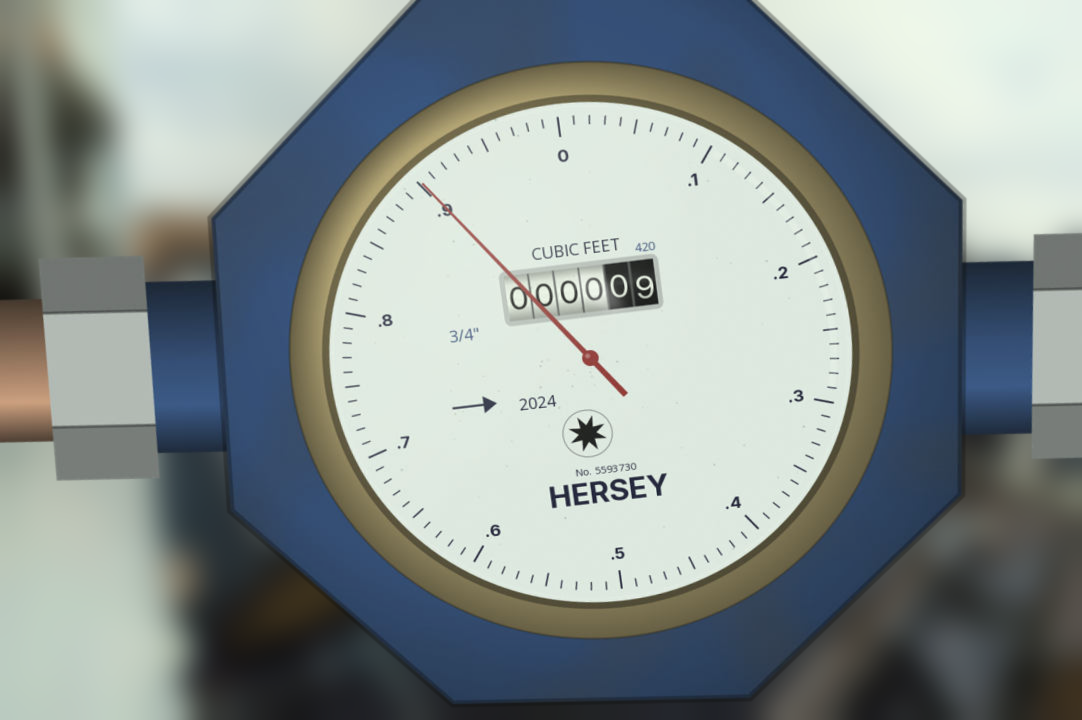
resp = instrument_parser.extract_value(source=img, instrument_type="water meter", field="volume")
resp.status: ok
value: 8.90 ft³
